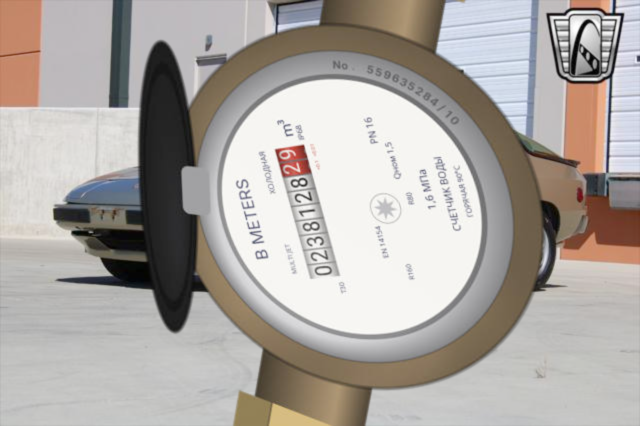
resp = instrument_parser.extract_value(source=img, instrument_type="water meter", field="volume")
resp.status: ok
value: 238128.29 m³
